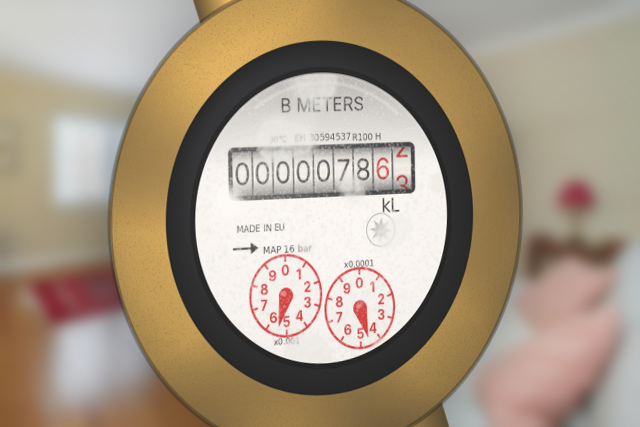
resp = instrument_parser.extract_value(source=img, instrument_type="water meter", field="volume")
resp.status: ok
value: 78.6254 kL
